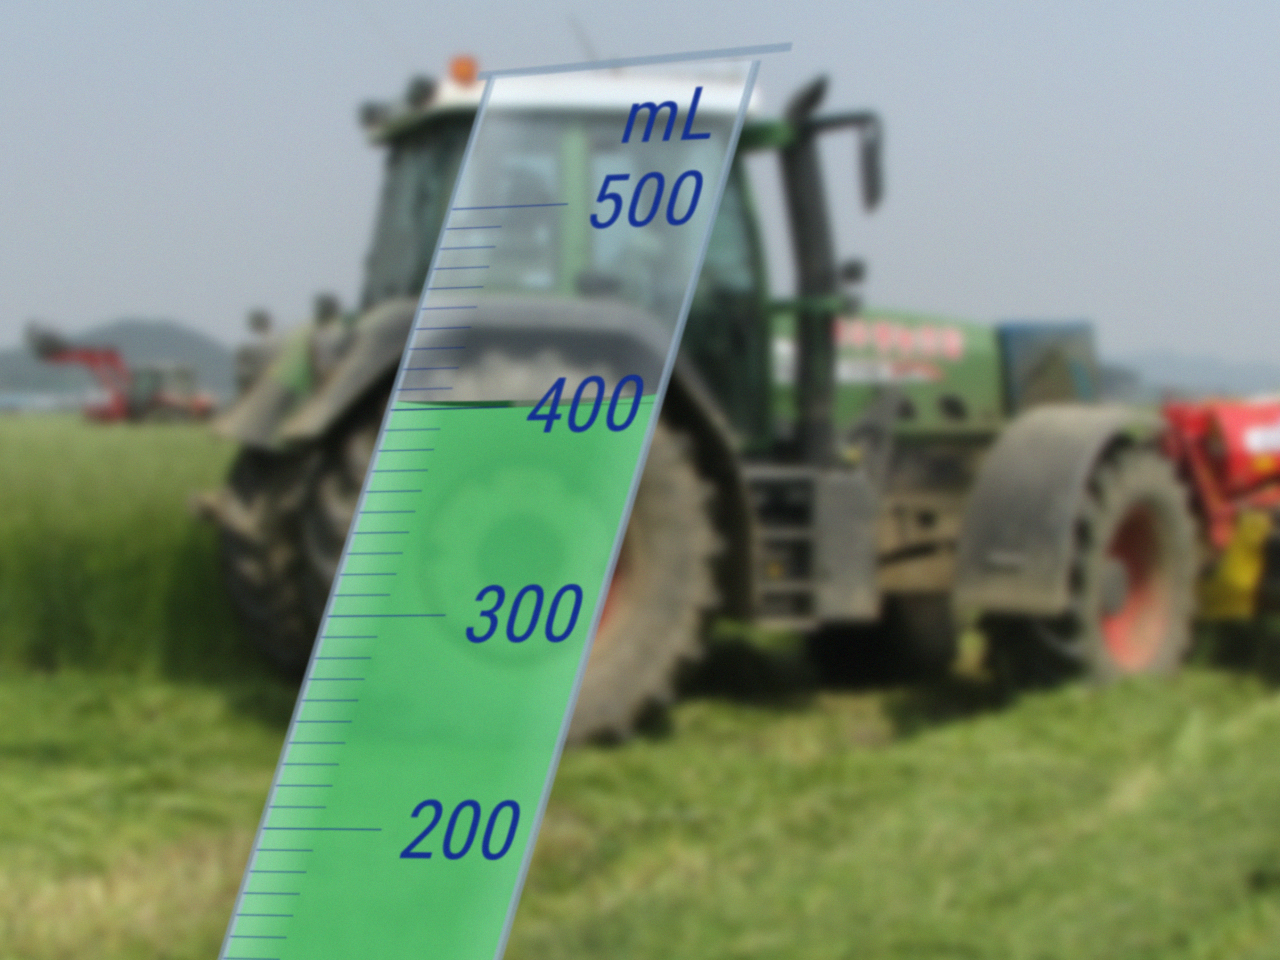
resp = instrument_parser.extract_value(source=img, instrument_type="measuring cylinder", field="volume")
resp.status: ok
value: 400 mL
